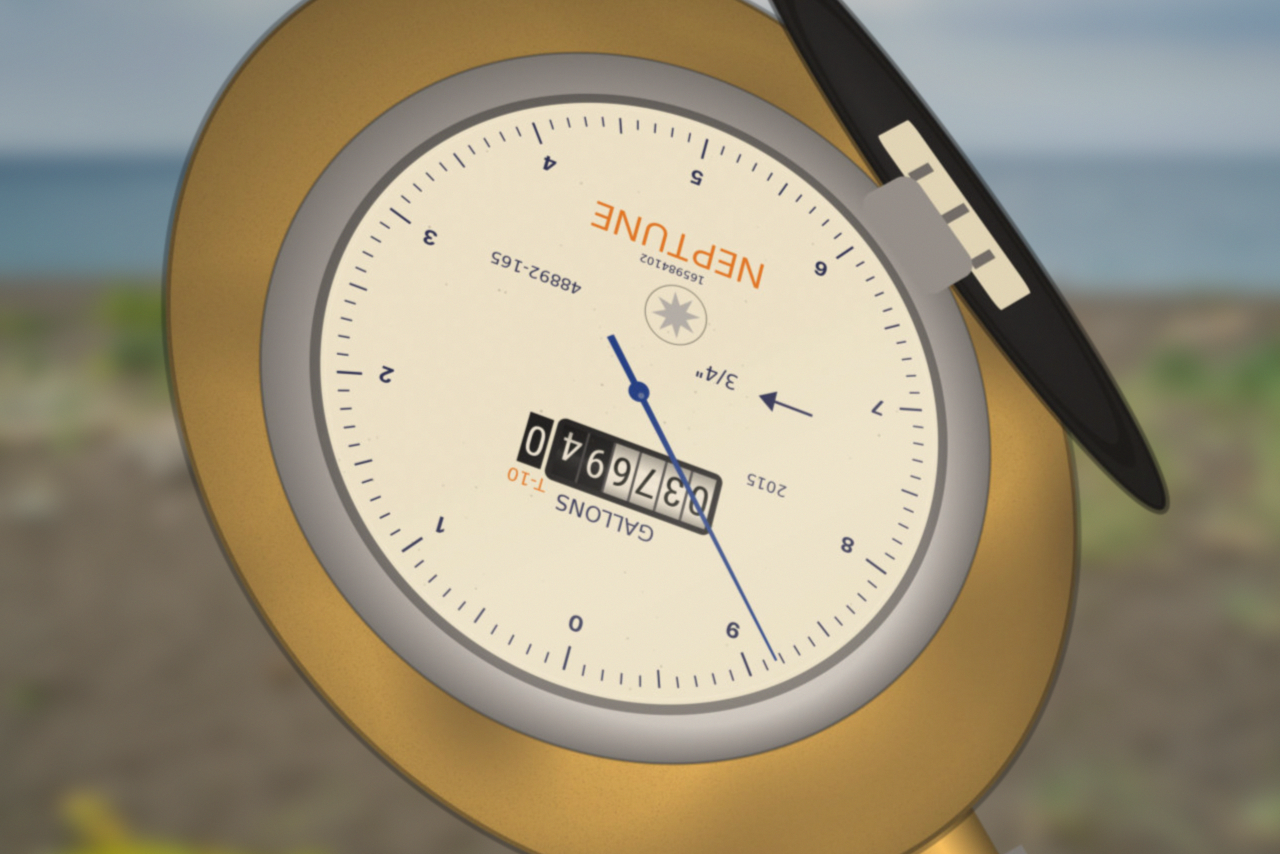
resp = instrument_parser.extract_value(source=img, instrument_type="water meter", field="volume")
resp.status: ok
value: 376938.8 gal
